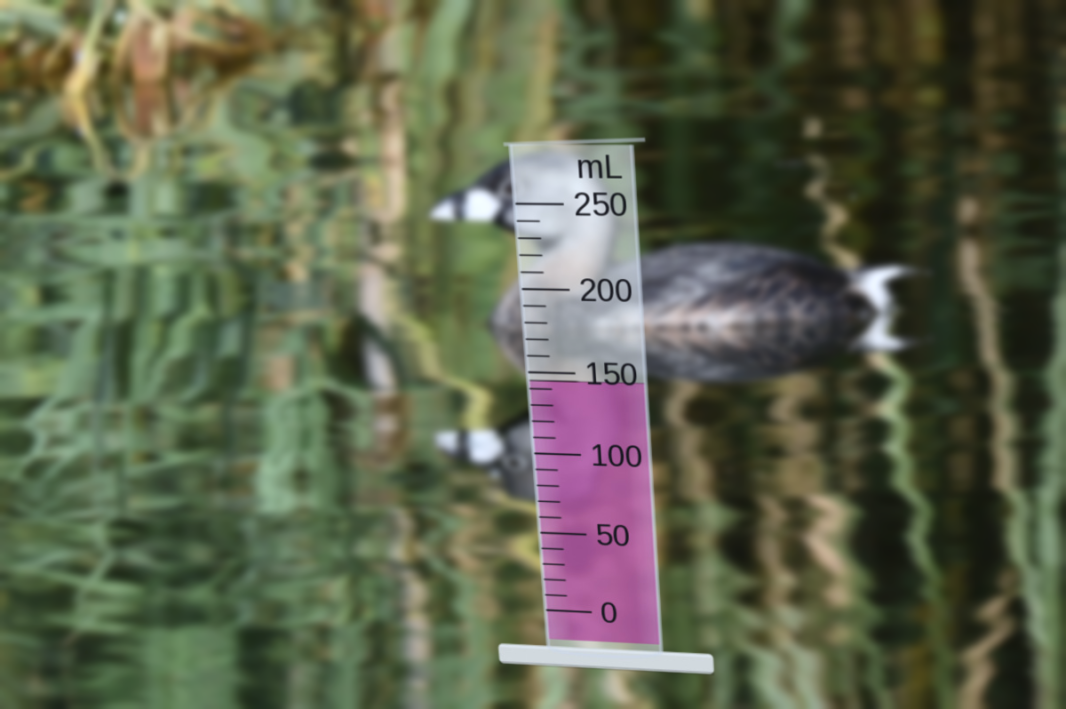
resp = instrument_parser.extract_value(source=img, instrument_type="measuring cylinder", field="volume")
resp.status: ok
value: 145 mL
